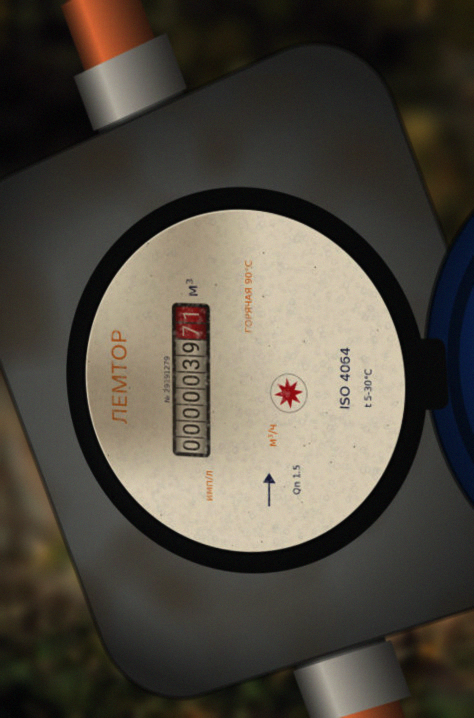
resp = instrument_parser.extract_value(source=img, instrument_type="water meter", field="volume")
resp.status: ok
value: 39.71 m³
